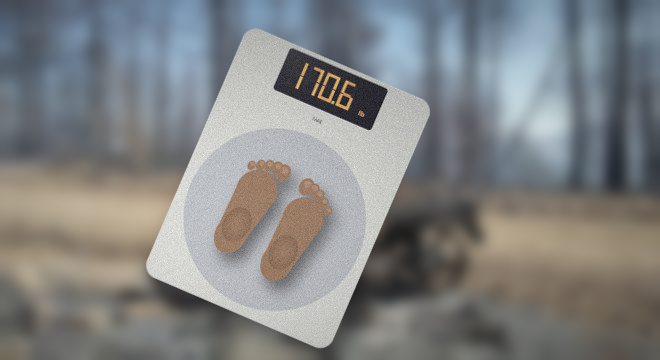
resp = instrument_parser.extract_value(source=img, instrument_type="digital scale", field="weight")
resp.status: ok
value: 170.6 lb
